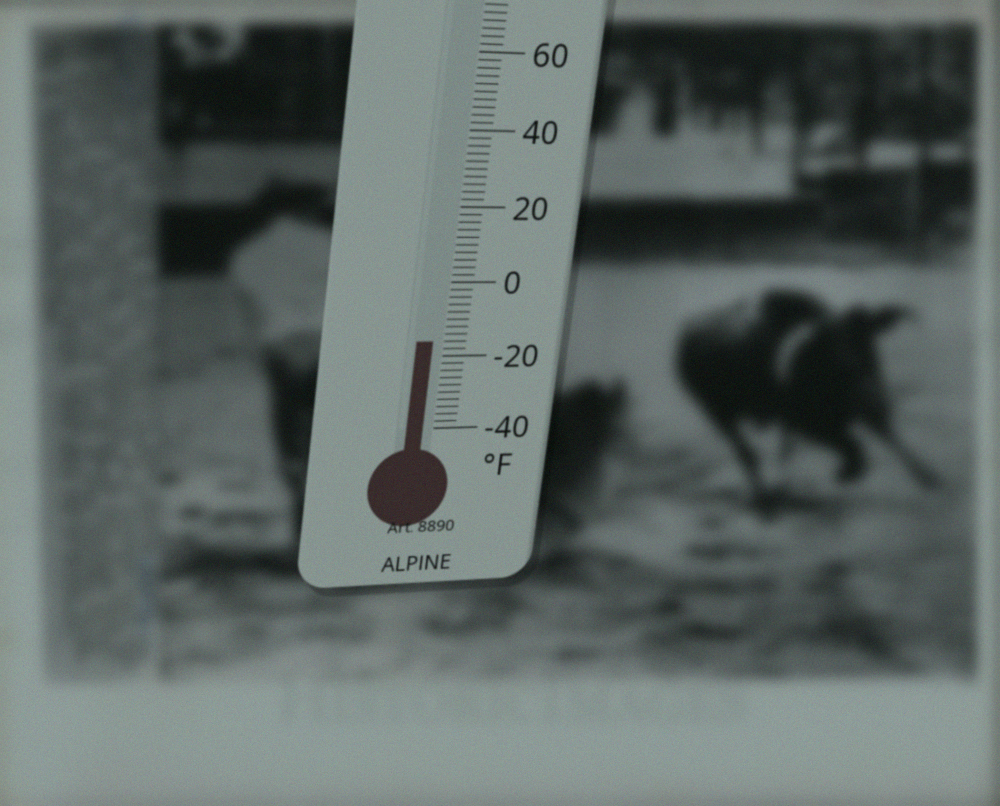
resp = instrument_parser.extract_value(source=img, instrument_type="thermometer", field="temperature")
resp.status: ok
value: -16 °F
